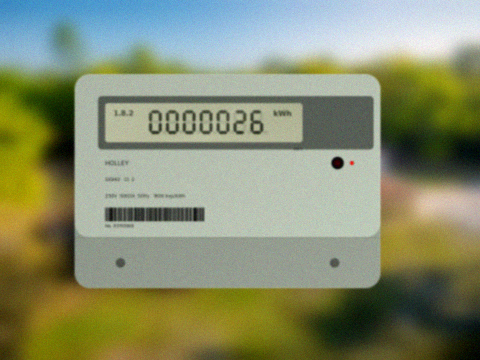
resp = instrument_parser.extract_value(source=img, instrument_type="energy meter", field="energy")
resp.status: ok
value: 26 kWh
